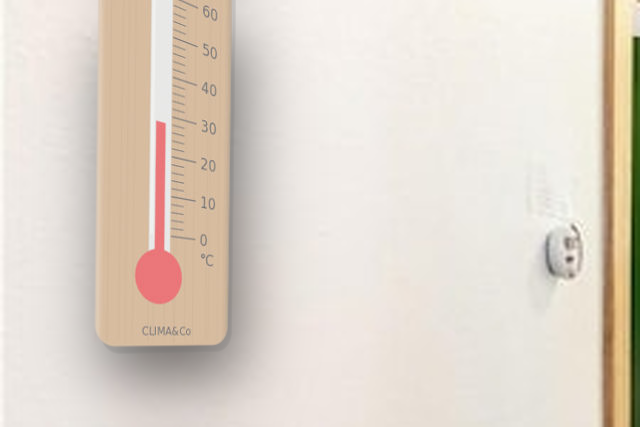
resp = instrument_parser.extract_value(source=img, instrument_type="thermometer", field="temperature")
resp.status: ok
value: 28 °C
